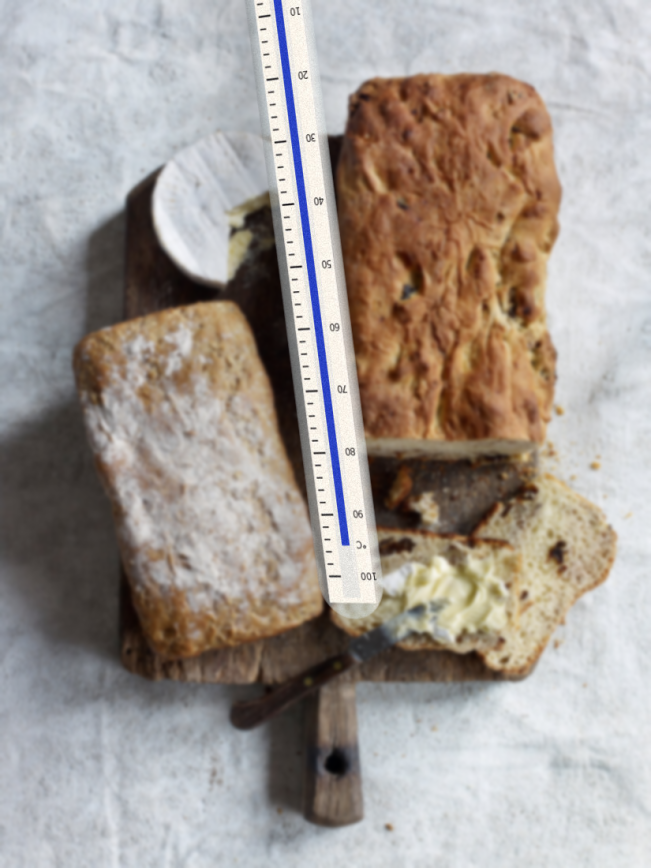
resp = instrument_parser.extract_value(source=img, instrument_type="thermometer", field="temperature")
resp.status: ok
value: 95 °C
